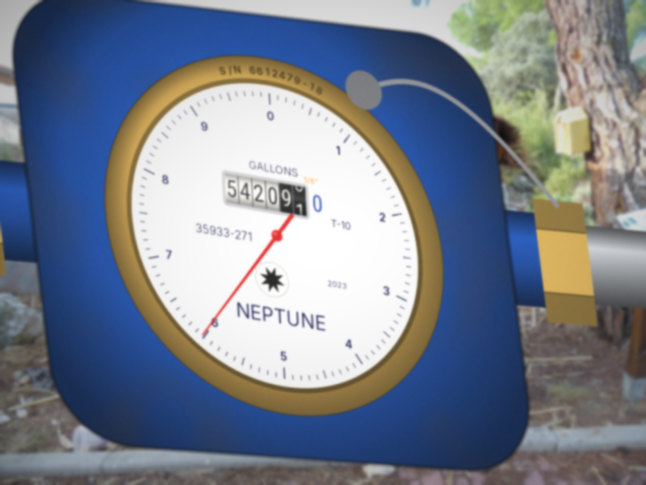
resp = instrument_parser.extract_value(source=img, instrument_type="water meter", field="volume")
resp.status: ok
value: 5420906.0 gal
